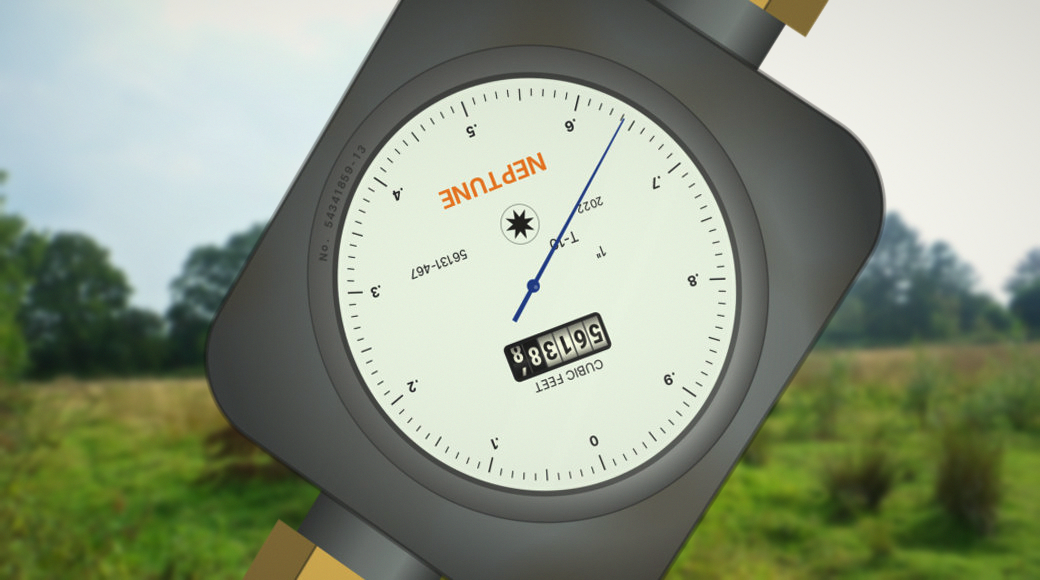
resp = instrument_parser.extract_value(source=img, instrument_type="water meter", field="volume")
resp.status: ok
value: 561387.64 ft³
